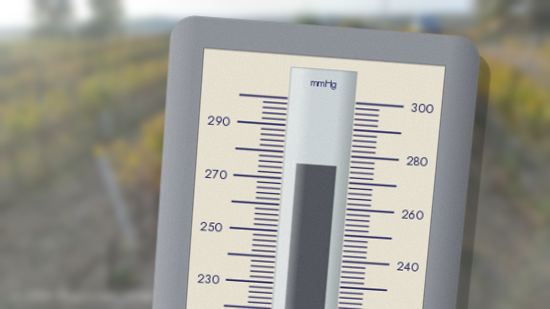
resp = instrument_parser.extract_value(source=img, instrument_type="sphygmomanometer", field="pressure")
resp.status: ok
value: 276 mmHg
